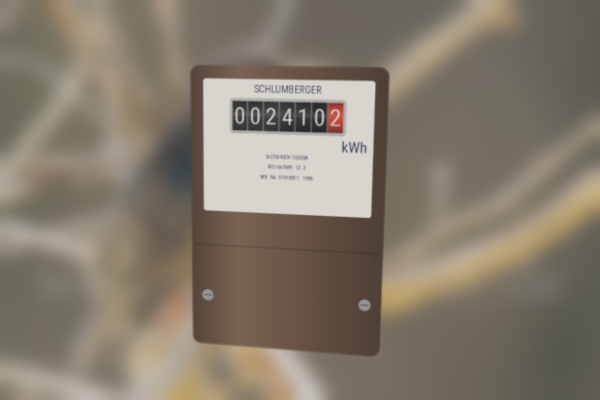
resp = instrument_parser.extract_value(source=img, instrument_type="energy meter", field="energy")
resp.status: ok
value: 2410.2 kWh
